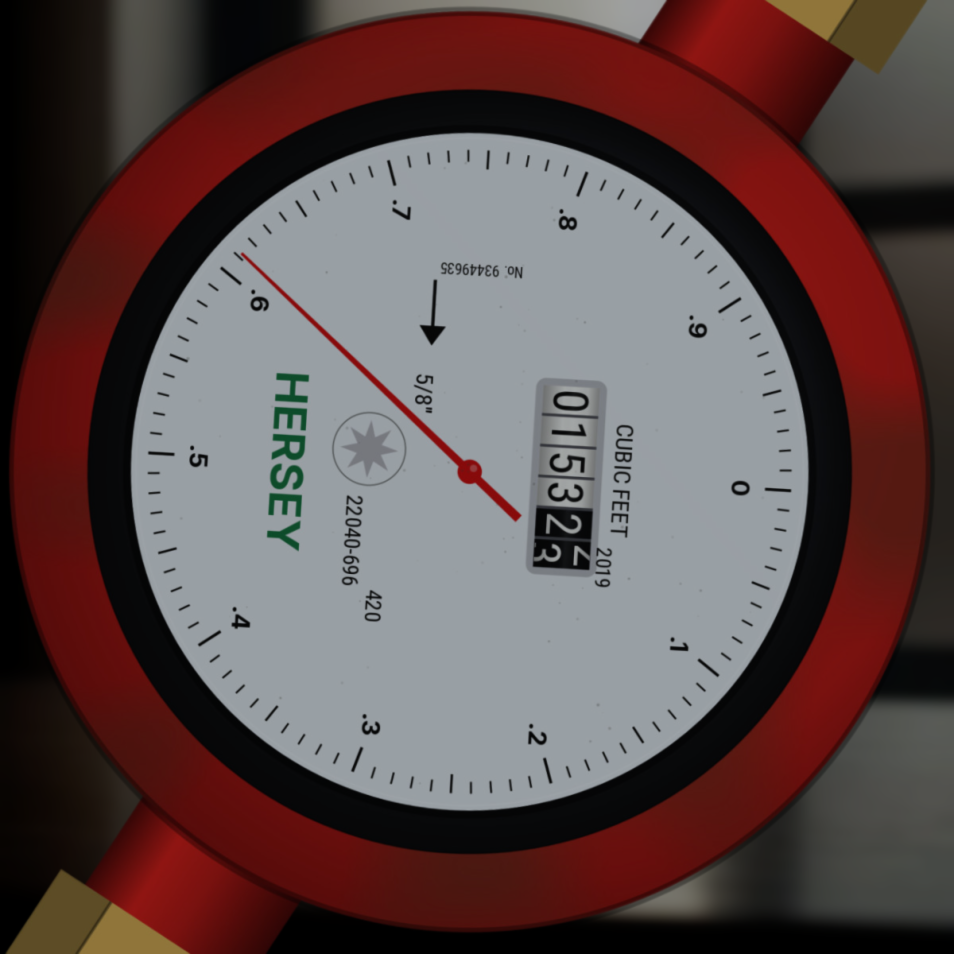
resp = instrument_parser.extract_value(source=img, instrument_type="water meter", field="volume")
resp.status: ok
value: 15322.61 ft³
